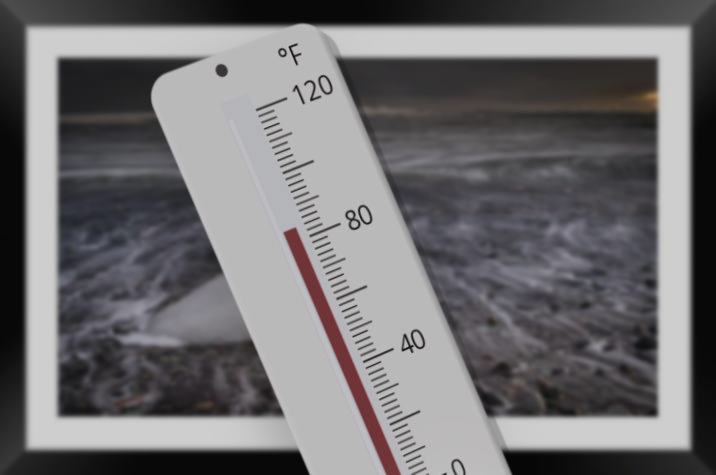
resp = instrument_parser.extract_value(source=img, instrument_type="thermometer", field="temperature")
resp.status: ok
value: 84 °F
